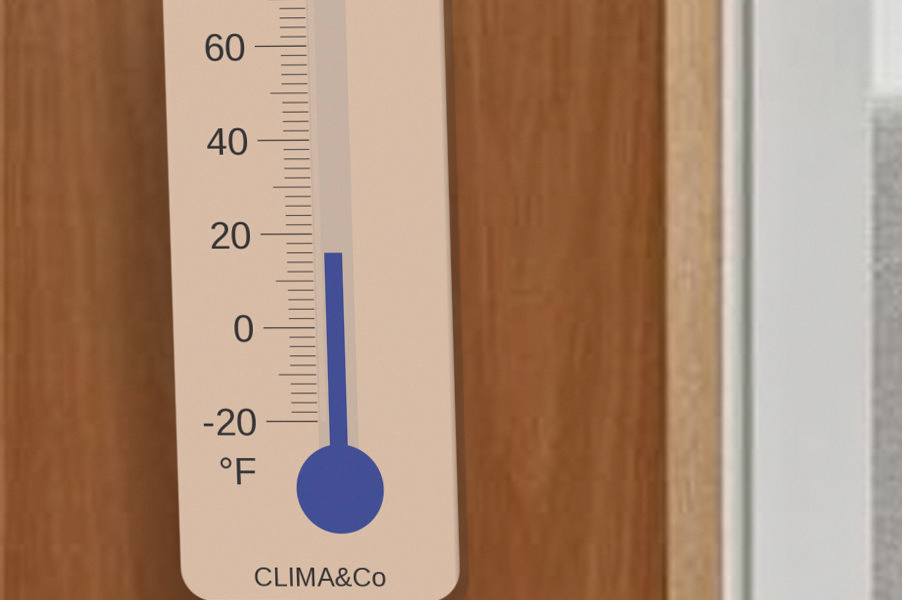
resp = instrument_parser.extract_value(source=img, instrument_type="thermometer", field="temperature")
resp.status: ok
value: 16 °F
